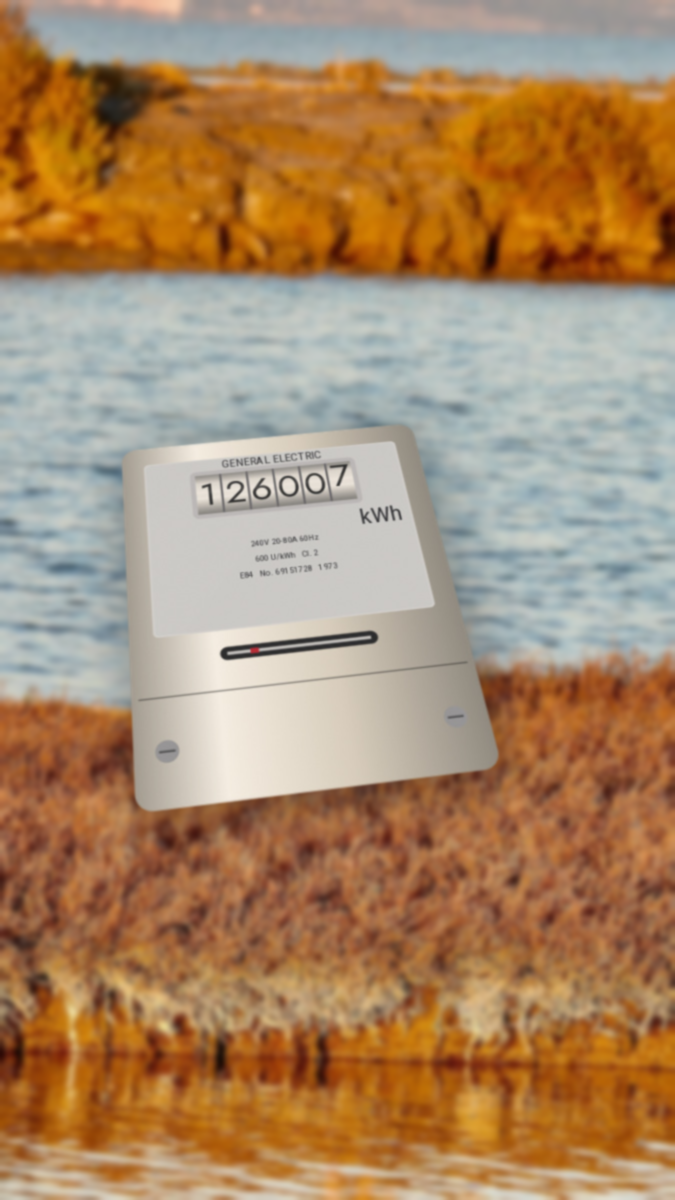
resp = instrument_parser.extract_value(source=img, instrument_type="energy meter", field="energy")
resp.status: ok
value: 126007 kWh
